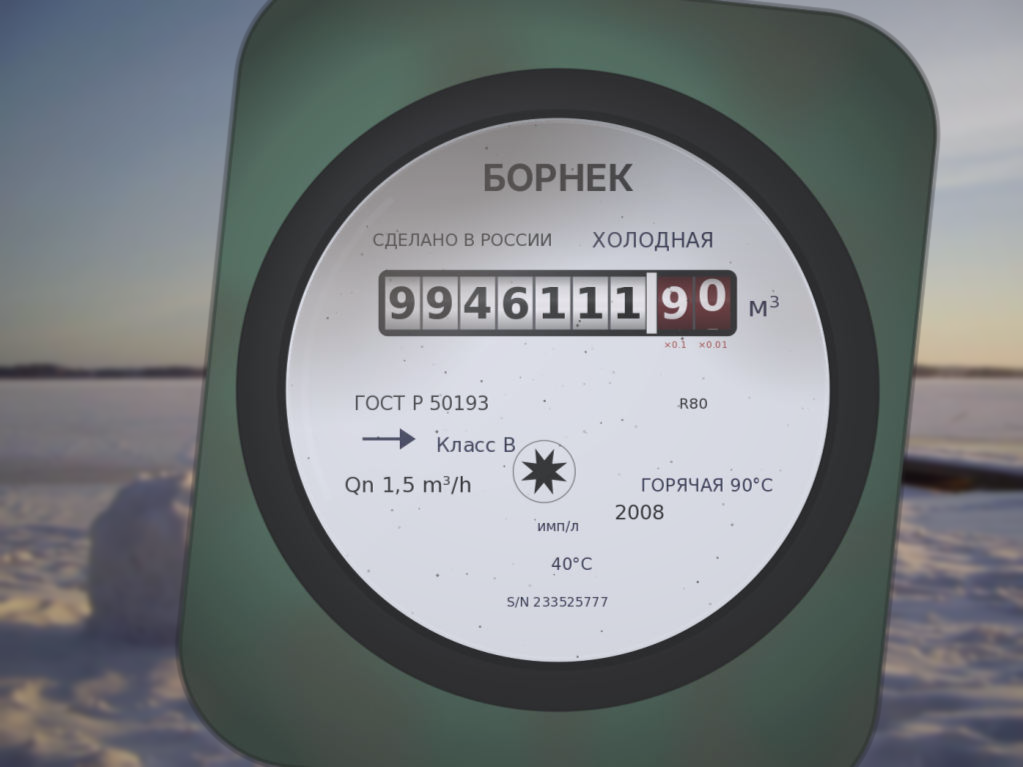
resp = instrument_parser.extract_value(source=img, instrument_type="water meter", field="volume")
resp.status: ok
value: 9946111.90 m³
